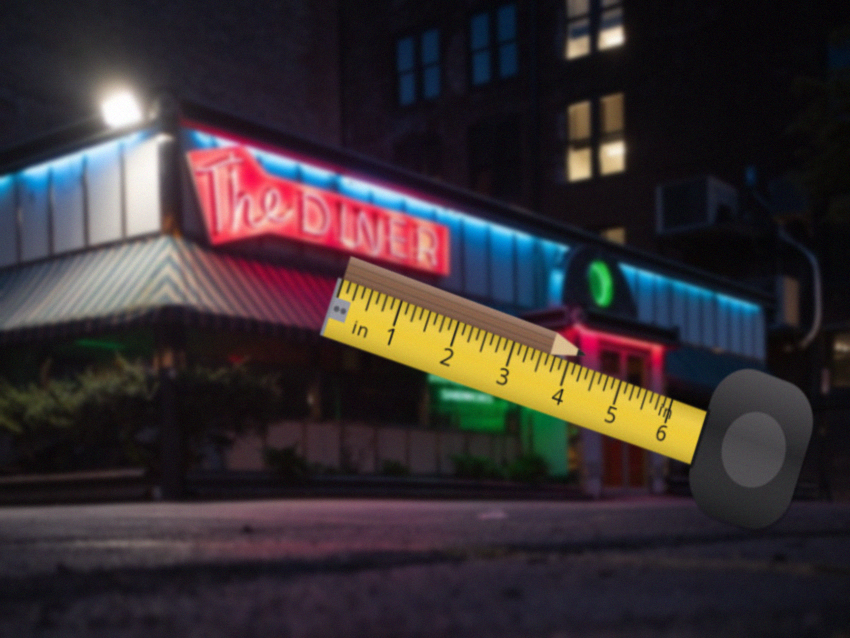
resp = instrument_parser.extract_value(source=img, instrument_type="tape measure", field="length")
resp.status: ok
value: 4.25 in
